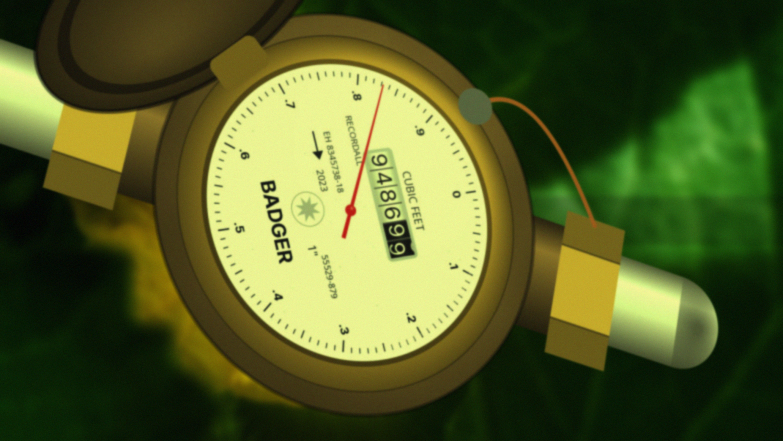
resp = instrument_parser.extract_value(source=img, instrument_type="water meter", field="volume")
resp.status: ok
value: 948698.83 ft³
